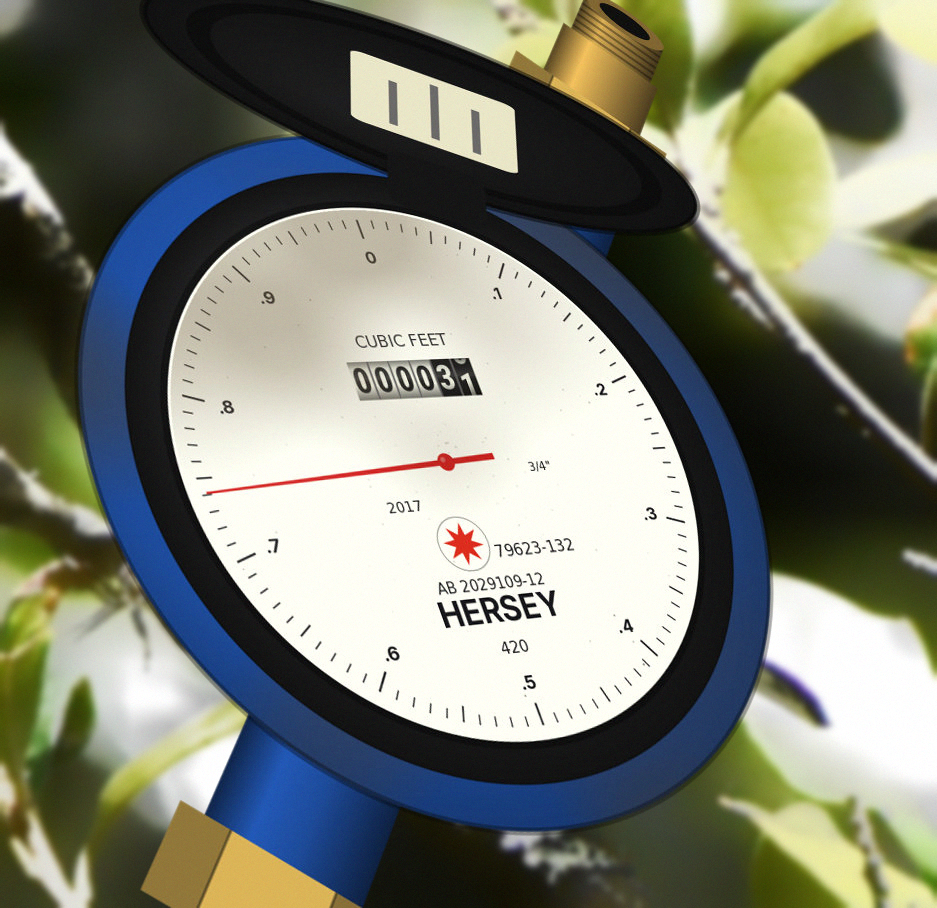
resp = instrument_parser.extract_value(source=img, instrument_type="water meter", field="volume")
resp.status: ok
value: 30.74 ft³
